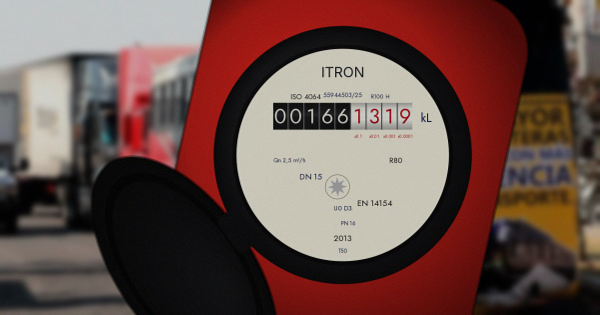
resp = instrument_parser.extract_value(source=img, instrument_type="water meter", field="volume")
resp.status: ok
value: 166.1319 kL
